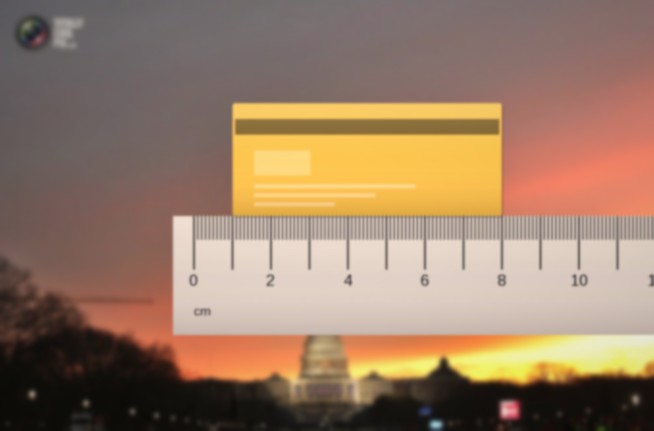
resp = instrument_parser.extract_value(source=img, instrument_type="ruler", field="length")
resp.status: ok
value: 7 cm
